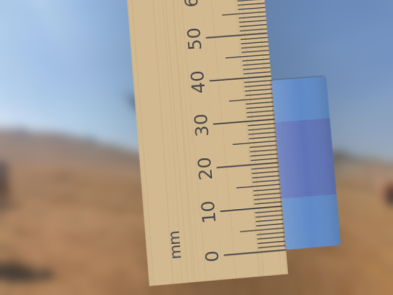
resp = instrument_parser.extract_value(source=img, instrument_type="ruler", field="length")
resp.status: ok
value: 39 mm
